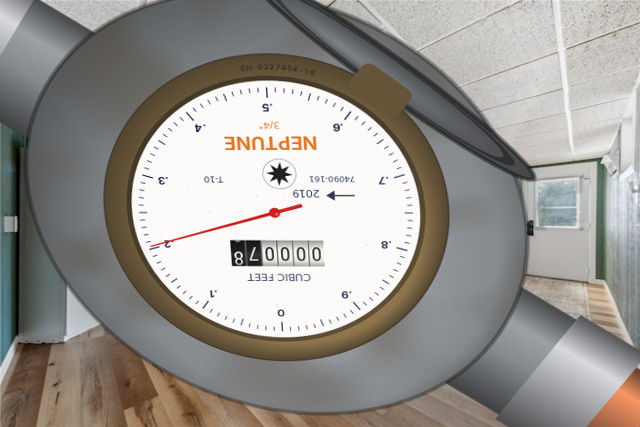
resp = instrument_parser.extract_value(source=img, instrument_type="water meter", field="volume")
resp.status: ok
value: 78.20 ft³
